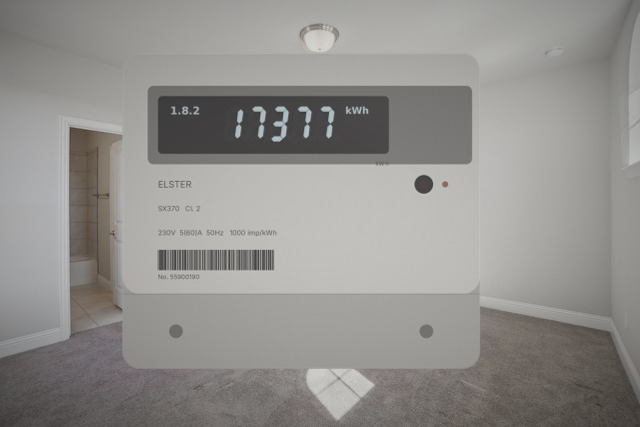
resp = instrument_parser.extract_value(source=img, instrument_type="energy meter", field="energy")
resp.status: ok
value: 17377 kWh
